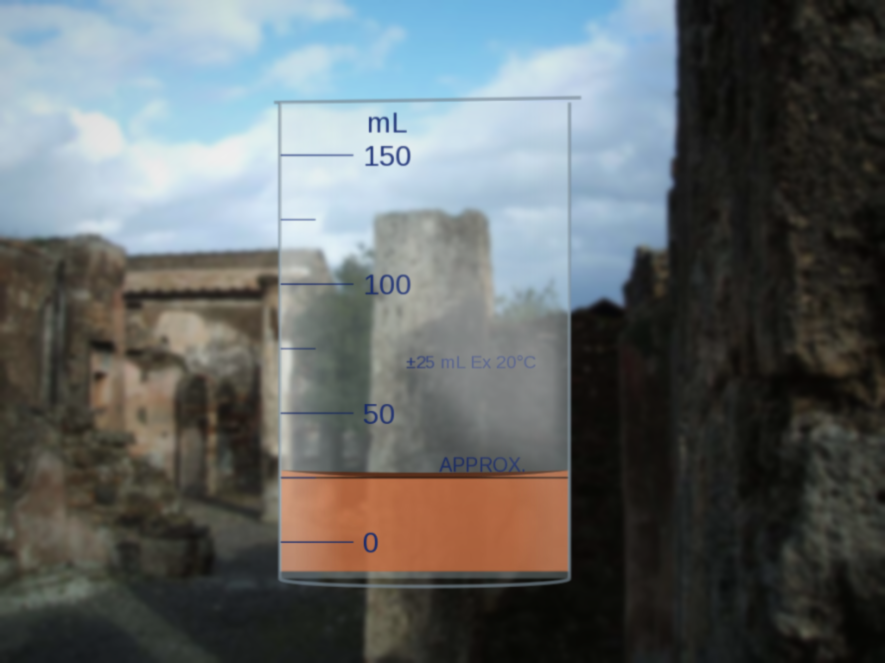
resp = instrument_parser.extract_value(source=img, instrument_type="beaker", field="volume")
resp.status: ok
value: 25 mL
